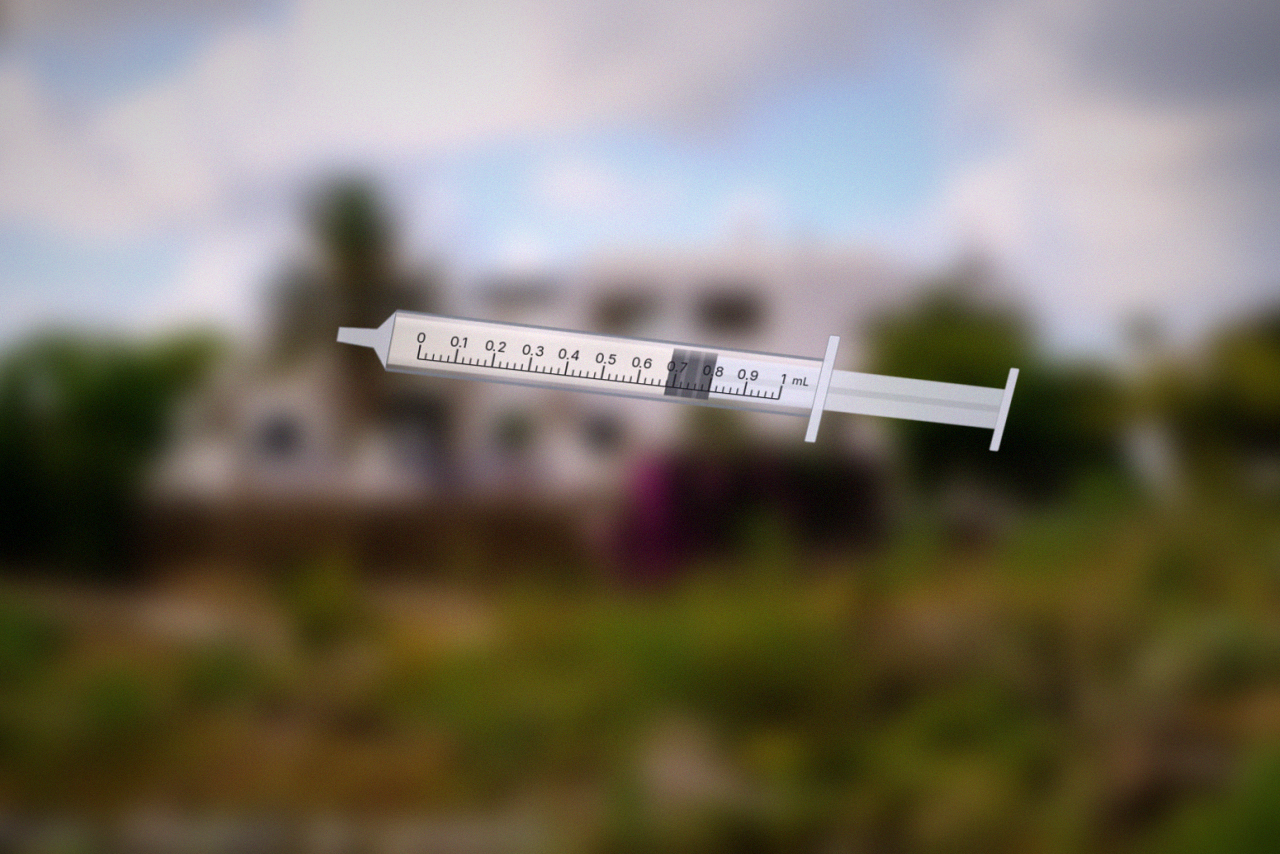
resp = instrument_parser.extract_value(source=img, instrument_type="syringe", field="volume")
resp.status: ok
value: 0.68 mL
